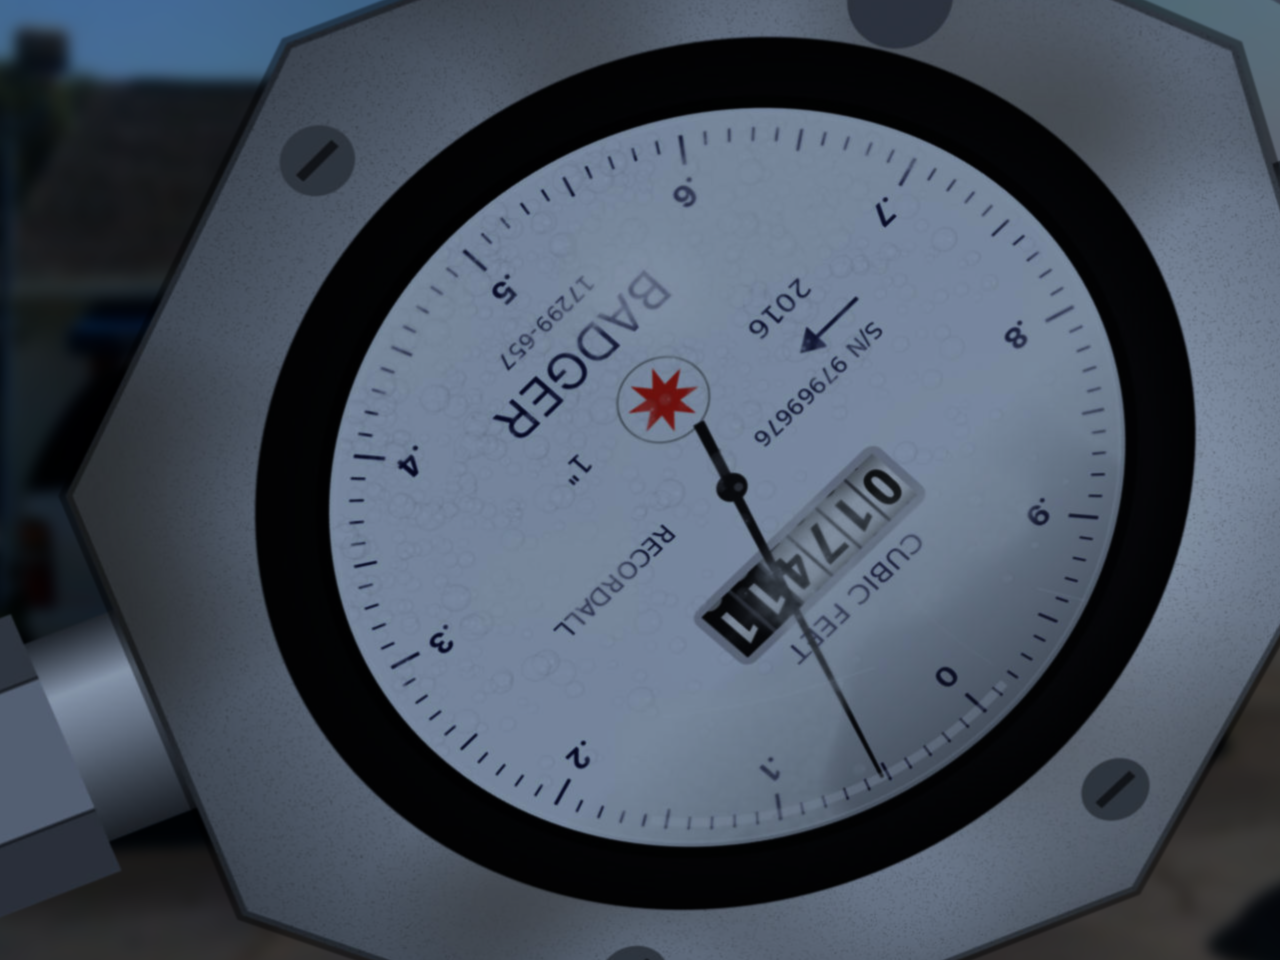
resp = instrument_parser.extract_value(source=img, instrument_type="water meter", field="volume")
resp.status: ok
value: 17411.05 ft³
